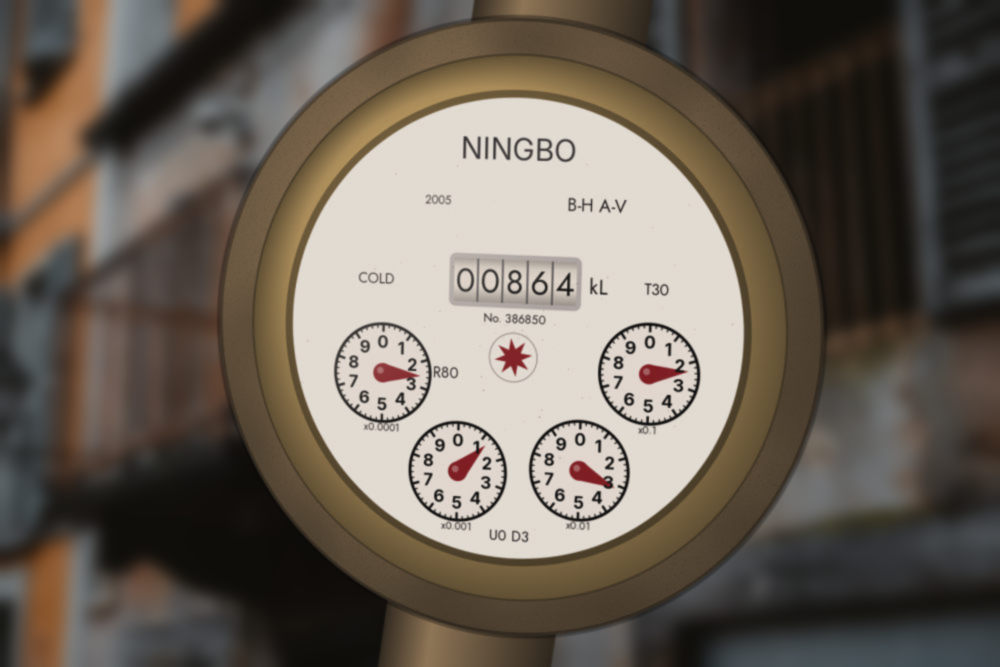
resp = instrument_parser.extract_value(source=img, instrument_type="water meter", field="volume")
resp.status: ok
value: 864.2312 kL
